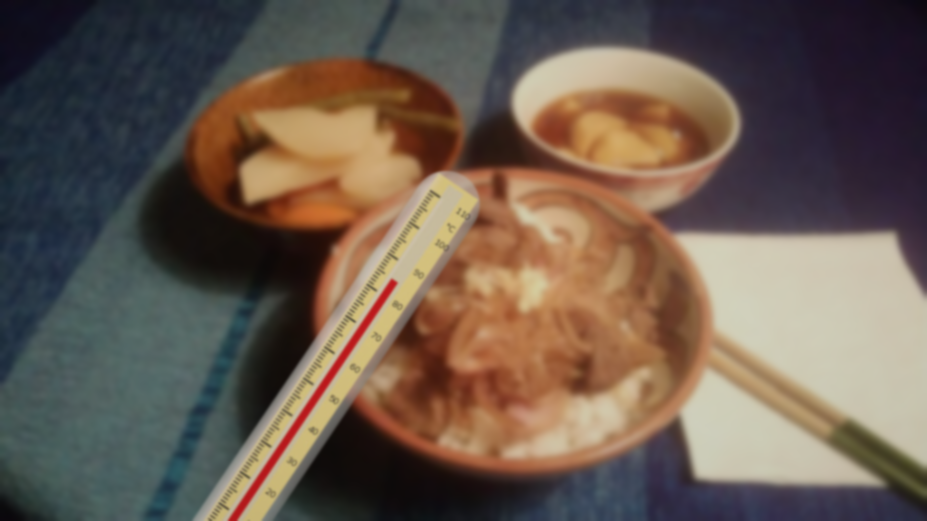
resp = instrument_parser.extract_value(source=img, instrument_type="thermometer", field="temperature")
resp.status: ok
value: 85 °C
